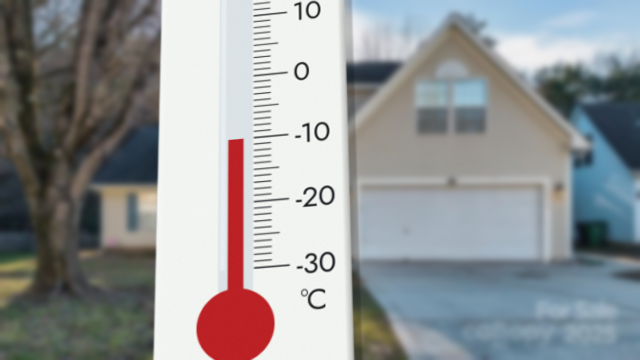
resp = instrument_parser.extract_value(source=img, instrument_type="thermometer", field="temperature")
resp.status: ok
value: -10 °C
